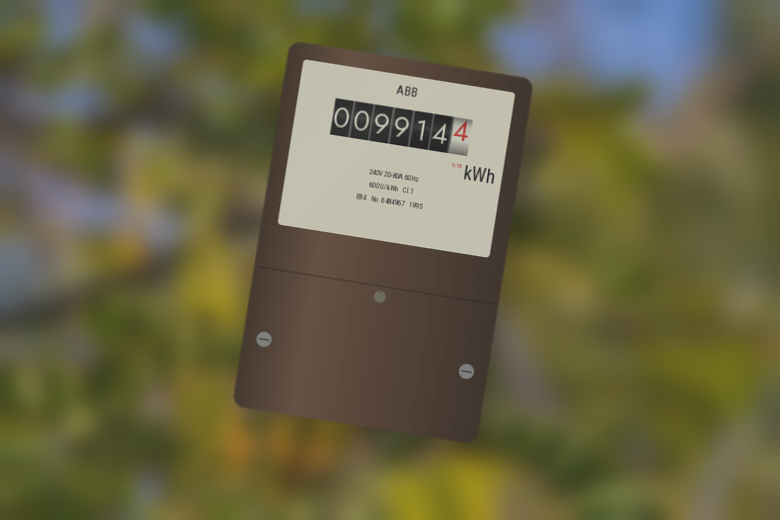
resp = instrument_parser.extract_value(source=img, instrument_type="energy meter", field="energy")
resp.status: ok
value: 9914.4 kWh
